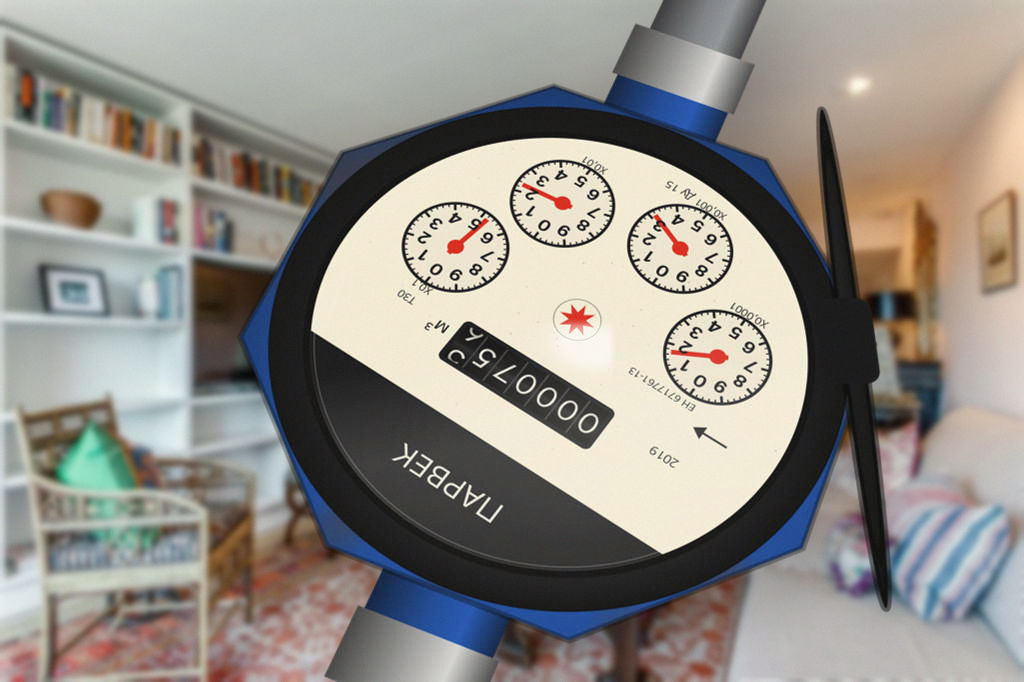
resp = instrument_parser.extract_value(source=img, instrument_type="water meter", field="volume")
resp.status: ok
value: 755.5231 m³
